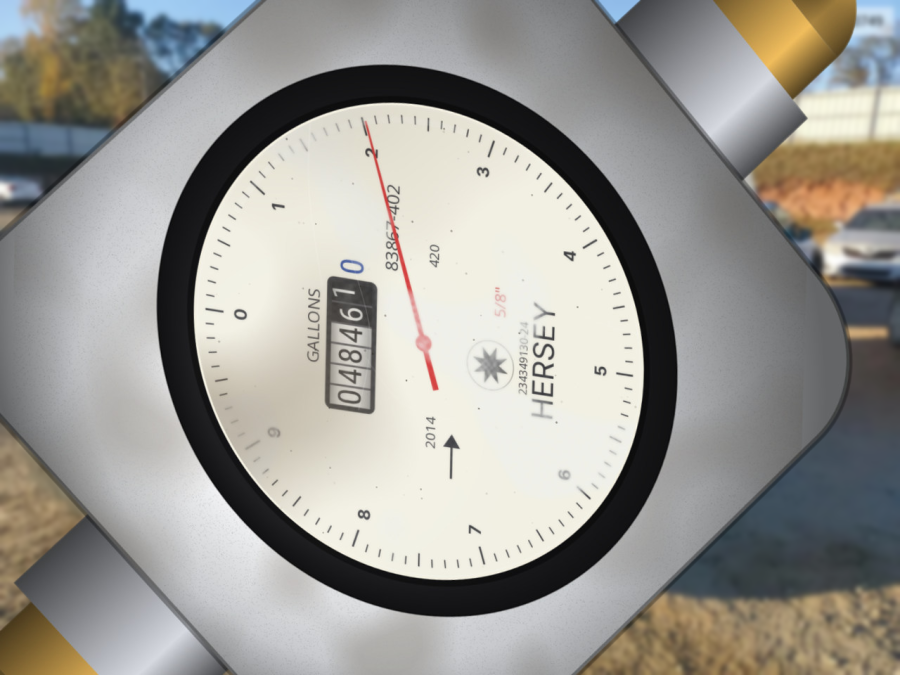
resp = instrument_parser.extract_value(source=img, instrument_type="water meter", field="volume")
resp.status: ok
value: 484612.0 gal
